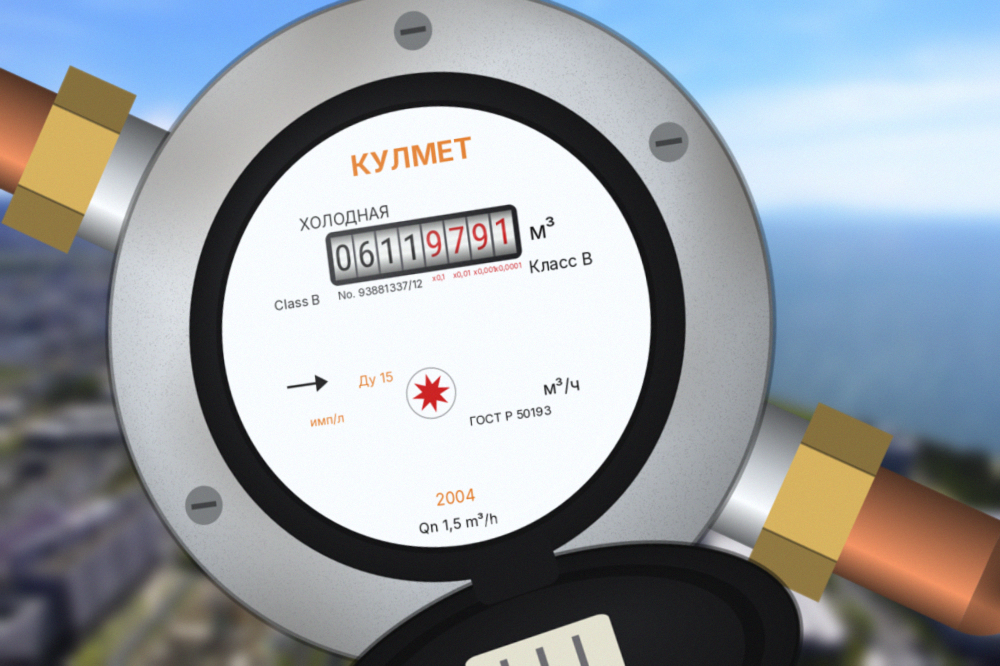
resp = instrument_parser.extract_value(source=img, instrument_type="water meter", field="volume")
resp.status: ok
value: 611.9791 m³
